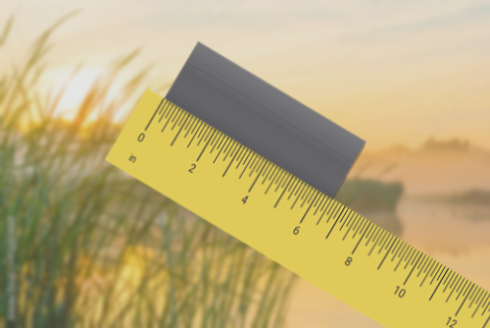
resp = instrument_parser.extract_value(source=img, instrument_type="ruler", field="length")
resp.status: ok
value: 6.5 in
